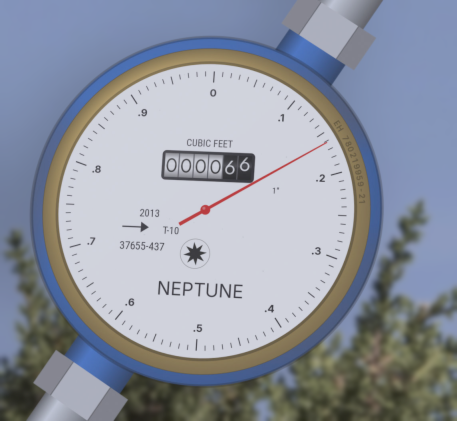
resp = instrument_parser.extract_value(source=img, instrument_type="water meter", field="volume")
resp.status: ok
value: 66.16 ft³
